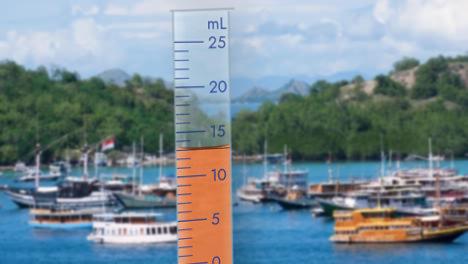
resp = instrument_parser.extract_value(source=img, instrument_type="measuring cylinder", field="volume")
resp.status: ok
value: 13 mL
